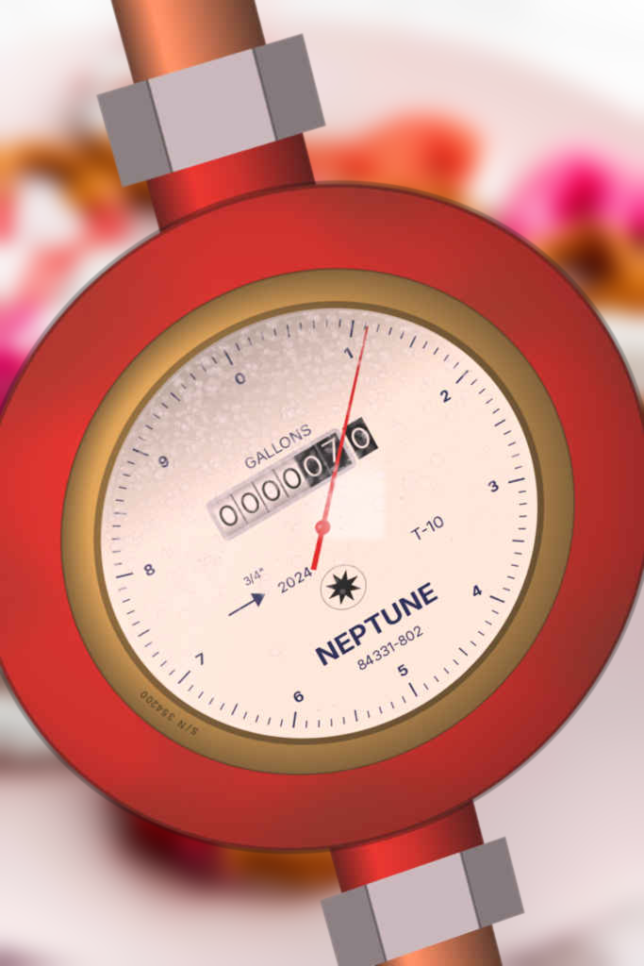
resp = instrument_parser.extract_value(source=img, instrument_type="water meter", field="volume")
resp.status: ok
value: 71.1 gal
